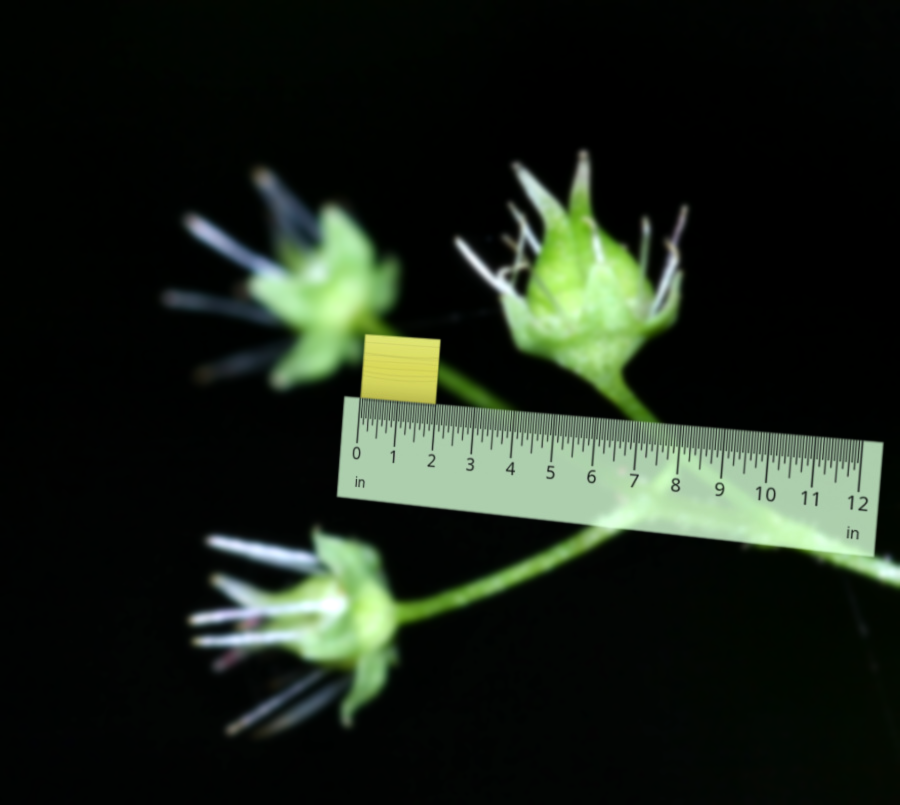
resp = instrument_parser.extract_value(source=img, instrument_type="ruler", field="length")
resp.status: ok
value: 2 in
